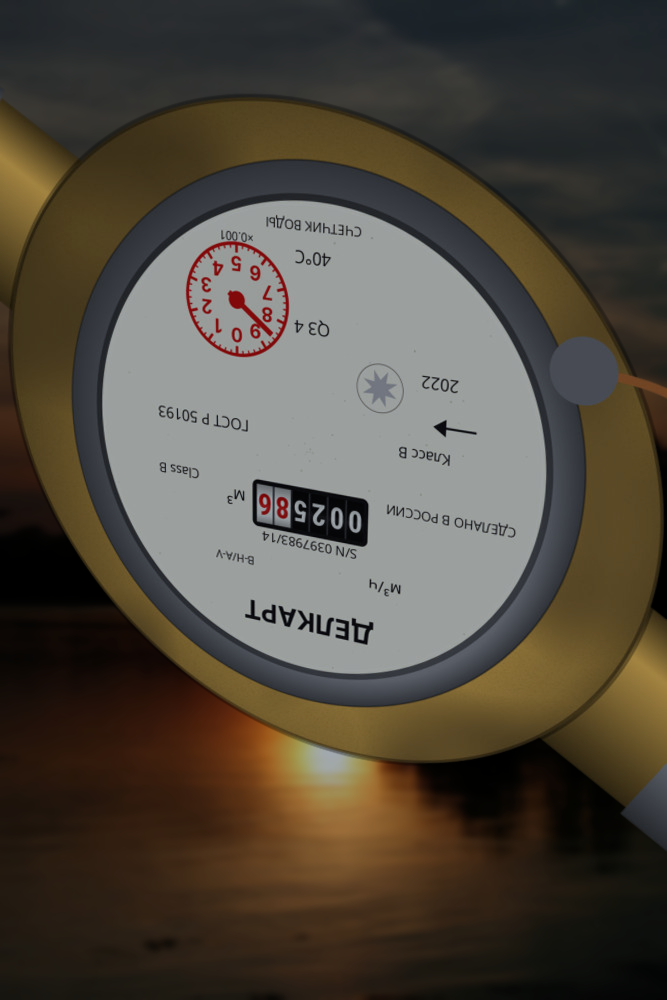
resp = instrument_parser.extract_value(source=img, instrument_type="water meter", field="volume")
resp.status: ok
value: 25.868 m³
